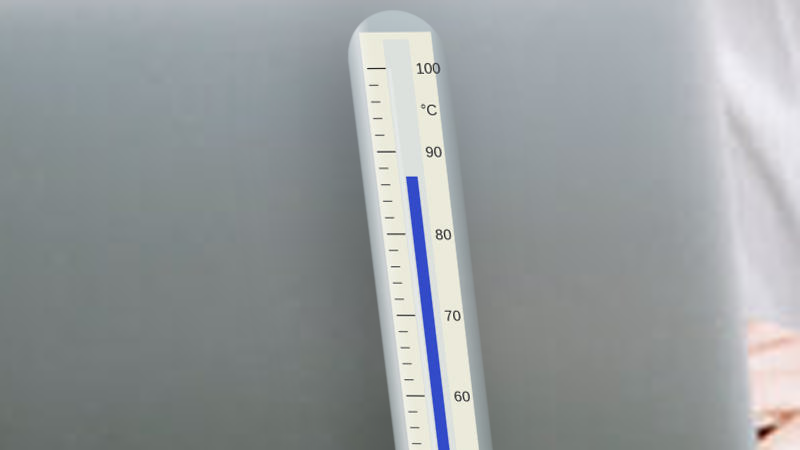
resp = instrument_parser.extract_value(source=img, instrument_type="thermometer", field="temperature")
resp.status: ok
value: 87 °C
